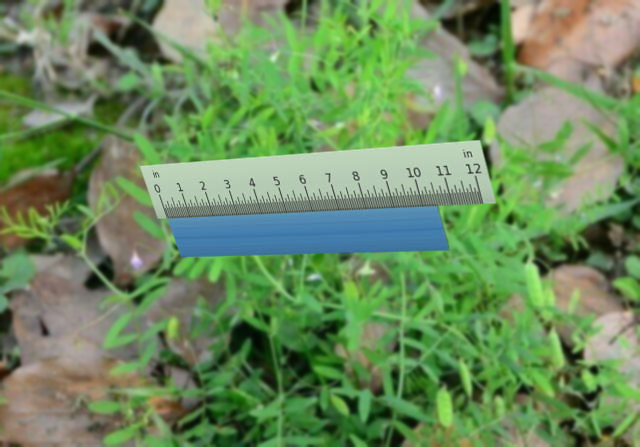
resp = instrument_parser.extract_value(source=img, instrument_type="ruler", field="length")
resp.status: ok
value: 10.5 in
